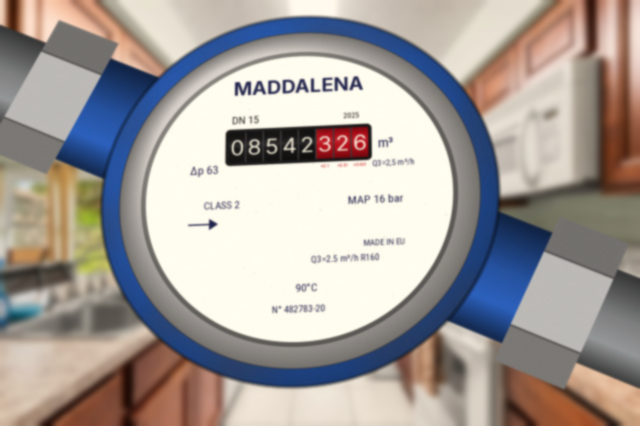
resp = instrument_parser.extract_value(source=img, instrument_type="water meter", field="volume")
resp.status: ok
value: 8542.326 m³
